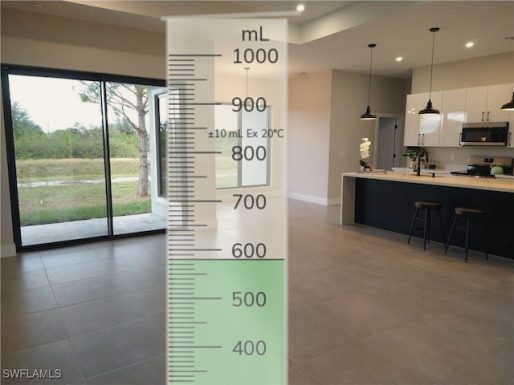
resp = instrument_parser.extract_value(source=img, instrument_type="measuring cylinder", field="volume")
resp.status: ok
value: 580 mL
